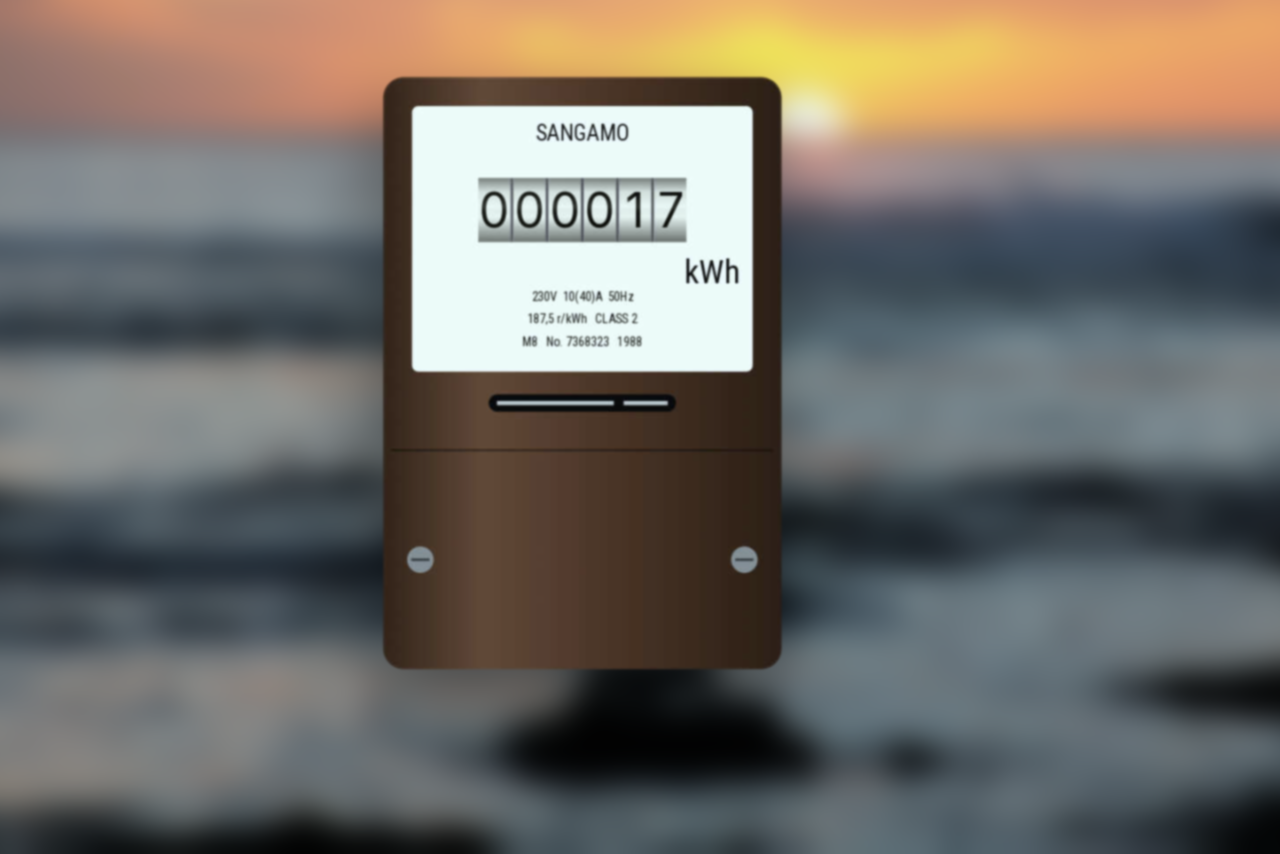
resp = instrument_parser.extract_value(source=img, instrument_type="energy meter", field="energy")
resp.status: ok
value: 17 kWh
